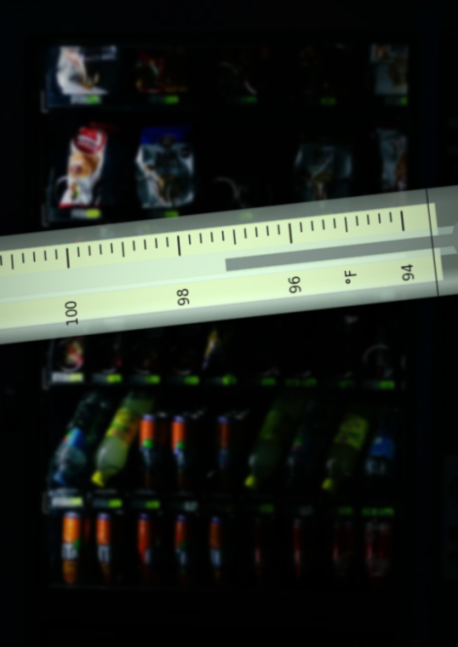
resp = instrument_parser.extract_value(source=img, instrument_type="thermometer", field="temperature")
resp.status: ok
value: 97.2 °F
